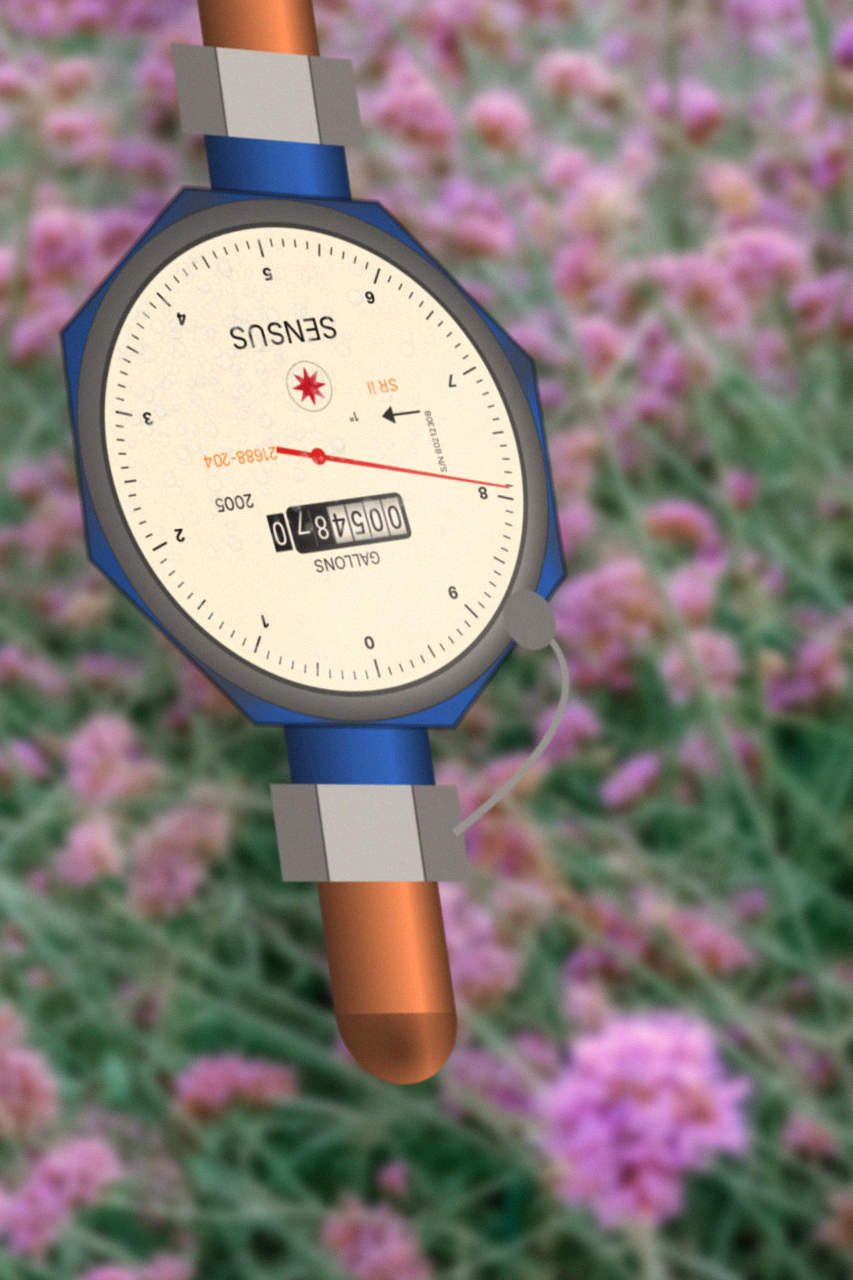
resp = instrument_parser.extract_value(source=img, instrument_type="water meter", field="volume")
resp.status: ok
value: 54867.9 gal
